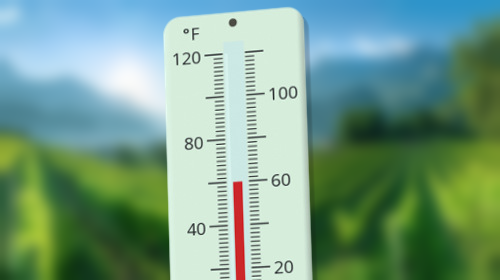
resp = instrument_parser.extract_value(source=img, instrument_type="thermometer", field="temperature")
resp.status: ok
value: 60 °F
